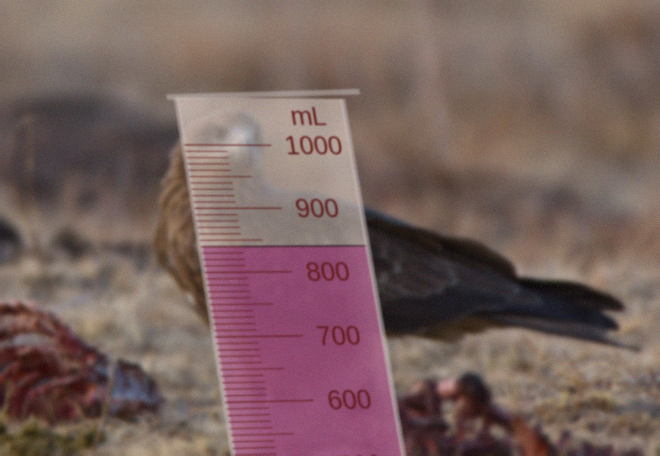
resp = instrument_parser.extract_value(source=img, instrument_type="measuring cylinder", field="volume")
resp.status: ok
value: 840 mL
